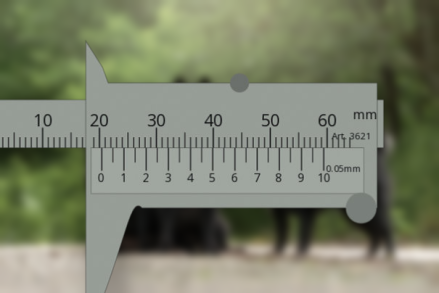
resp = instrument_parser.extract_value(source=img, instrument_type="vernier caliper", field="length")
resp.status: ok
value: 20.4 mm
